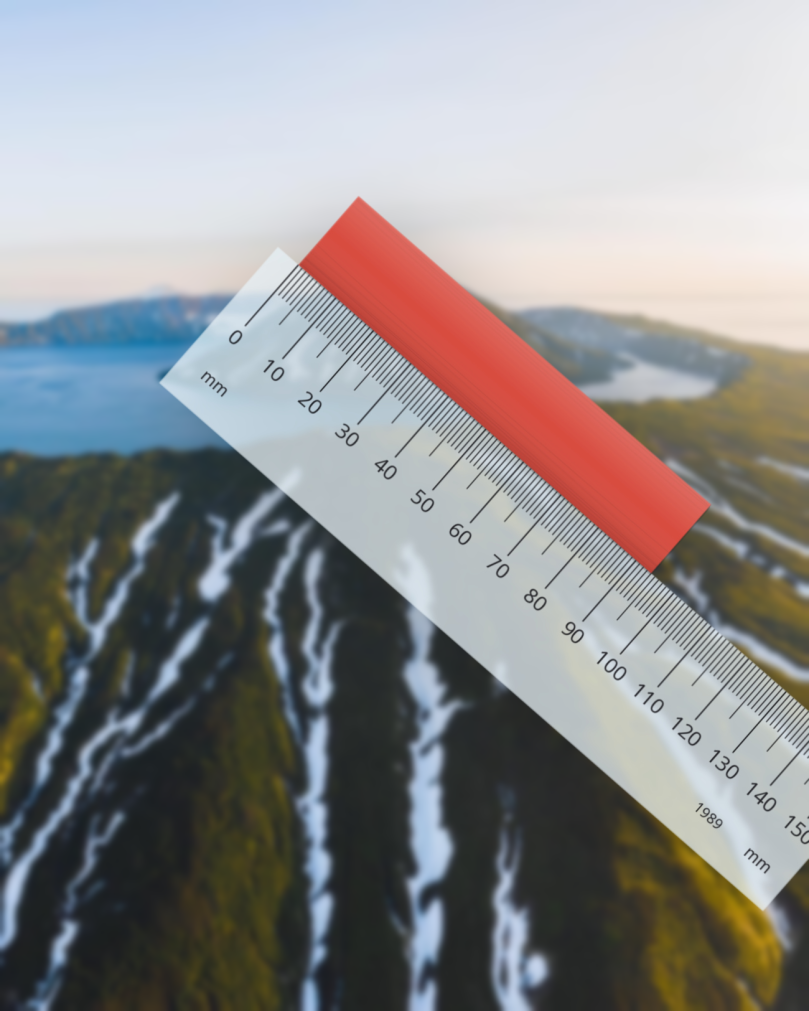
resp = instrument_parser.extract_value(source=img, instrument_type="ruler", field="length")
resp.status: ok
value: 94 mm
